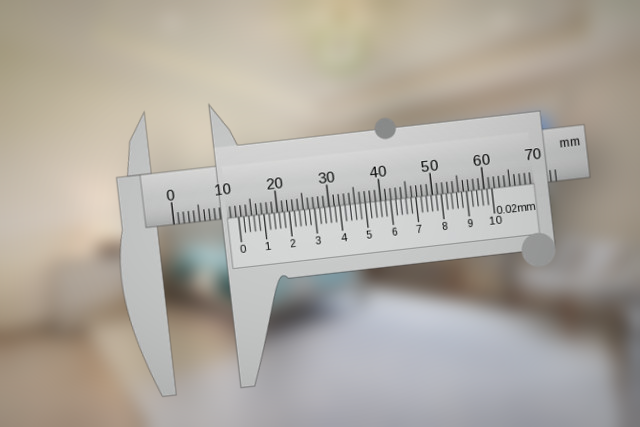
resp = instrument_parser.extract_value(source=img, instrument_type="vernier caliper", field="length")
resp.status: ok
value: 12.5 mm
